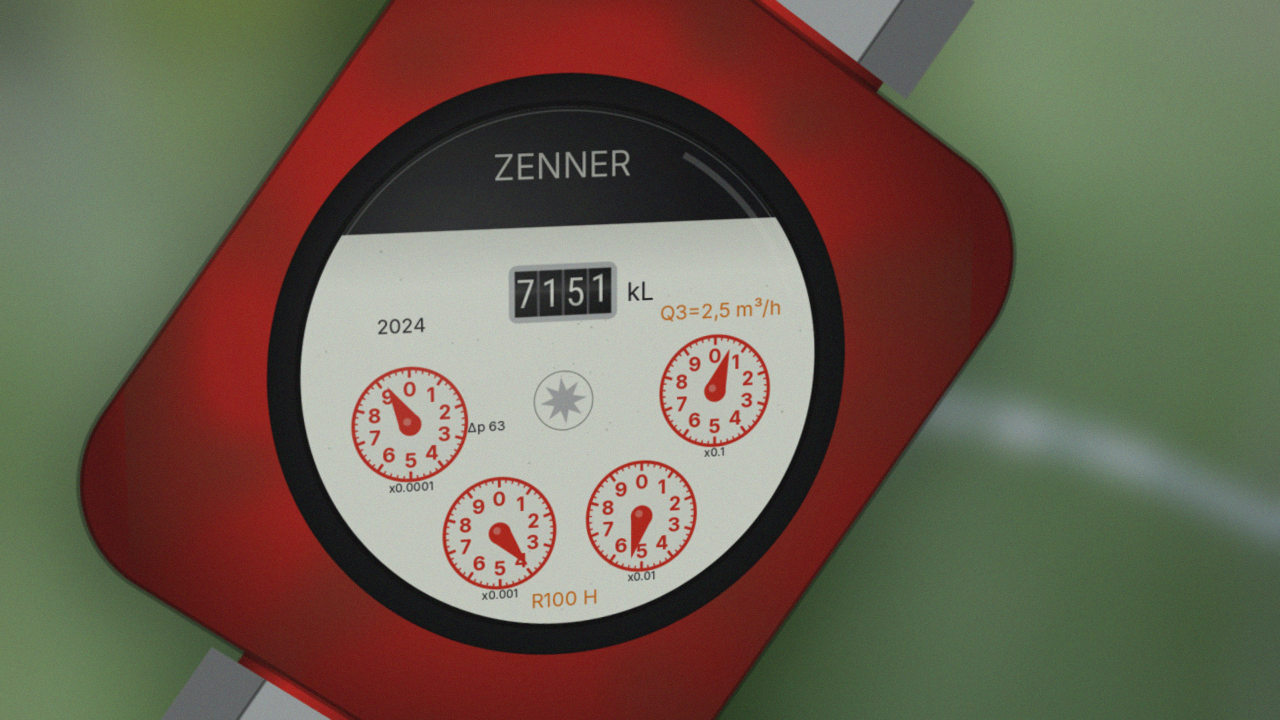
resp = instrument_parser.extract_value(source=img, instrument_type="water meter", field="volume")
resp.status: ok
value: 7151.0539 kL
